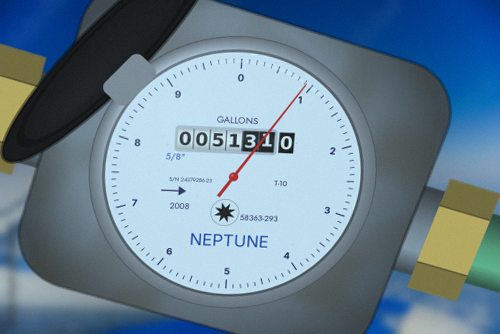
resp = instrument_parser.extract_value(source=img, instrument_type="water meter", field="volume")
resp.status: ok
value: 51310.9 gal
